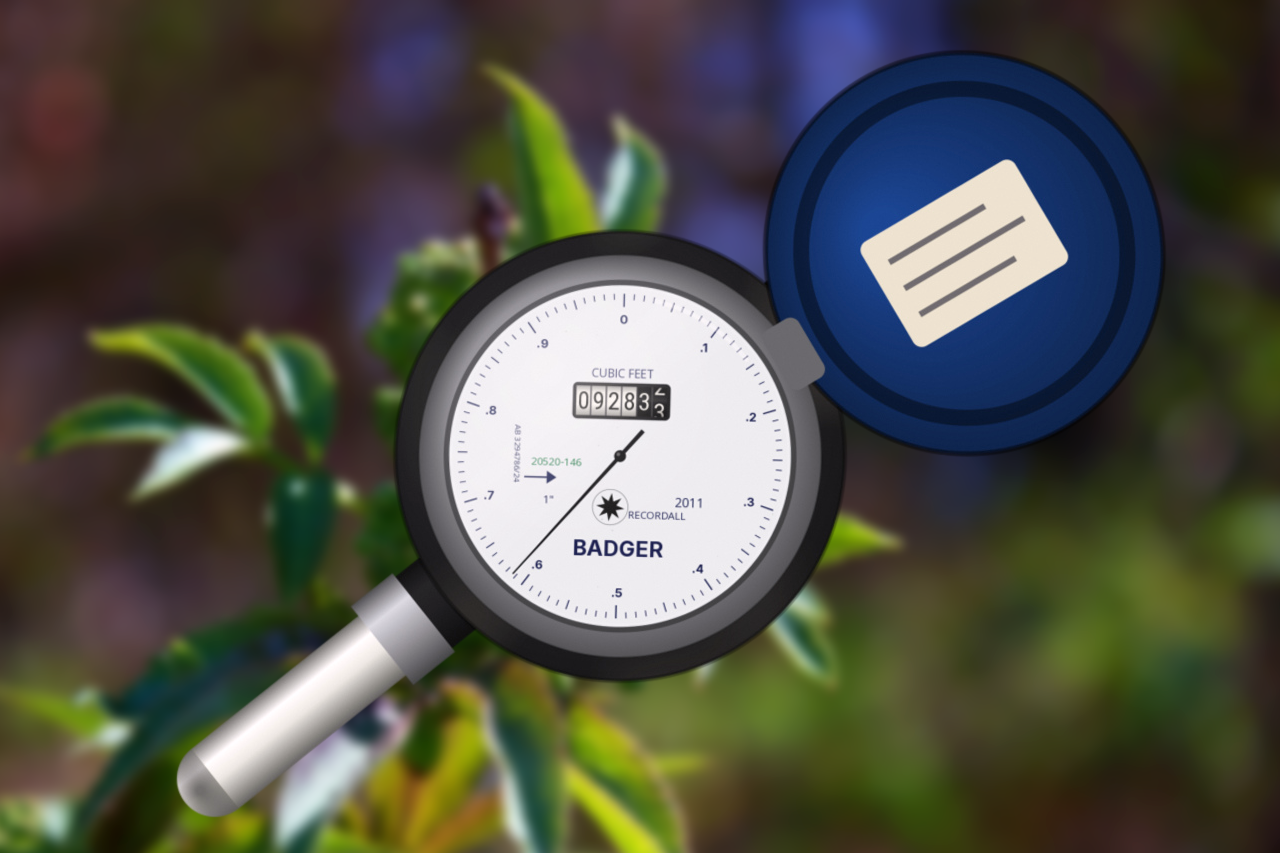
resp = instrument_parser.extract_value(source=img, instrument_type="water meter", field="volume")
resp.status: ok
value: 92832.61 ft³
